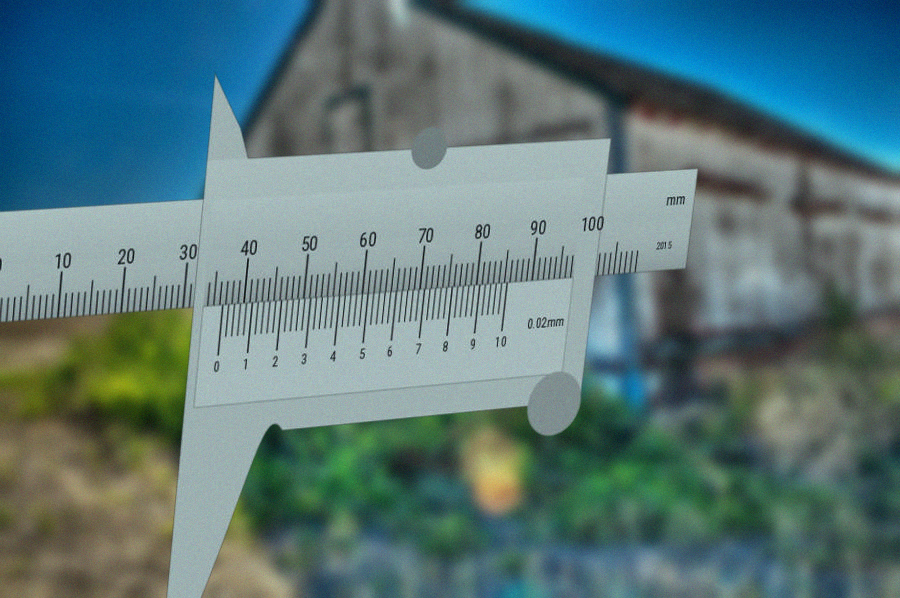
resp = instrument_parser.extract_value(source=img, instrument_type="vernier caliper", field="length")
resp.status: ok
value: 36.5 mm
